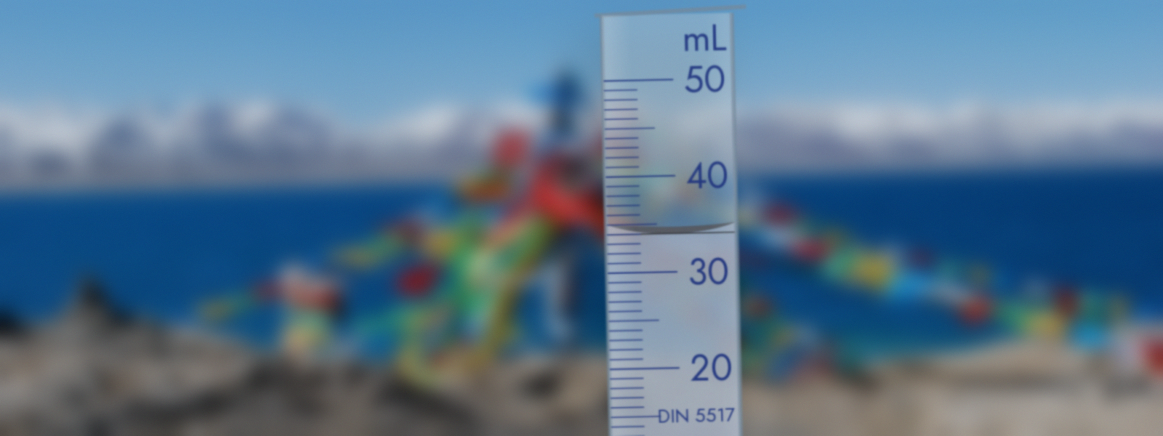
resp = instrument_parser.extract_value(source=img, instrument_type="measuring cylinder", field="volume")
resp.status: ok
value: 34 mL
